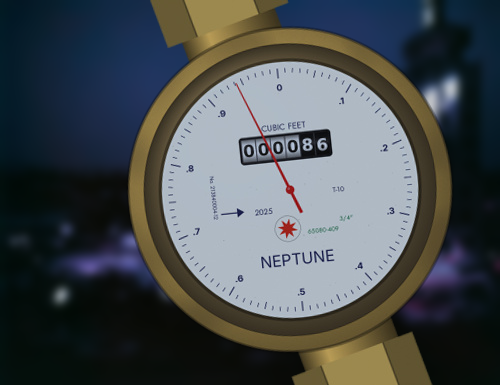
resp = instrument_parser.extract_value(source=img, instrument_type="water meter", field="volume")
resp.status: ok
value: 85.94 ft³
